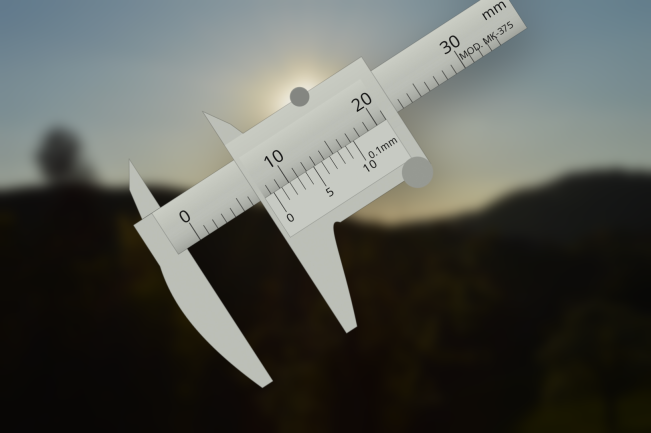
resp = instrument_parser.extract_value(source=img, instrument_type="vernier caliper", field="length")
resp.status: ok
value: 8.3 mm
